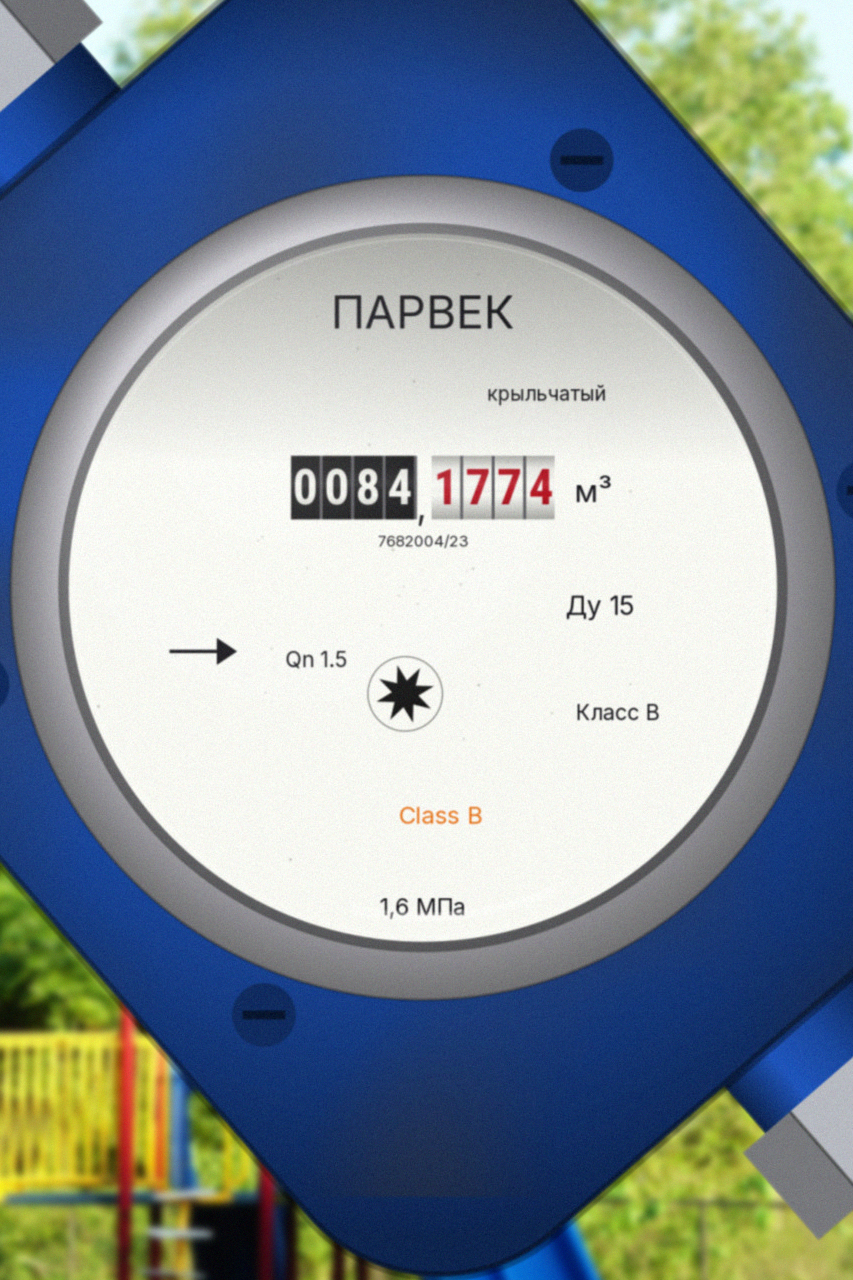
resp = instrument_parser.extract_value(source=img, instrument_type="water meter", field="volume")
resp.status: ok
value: 84.1774 m³
